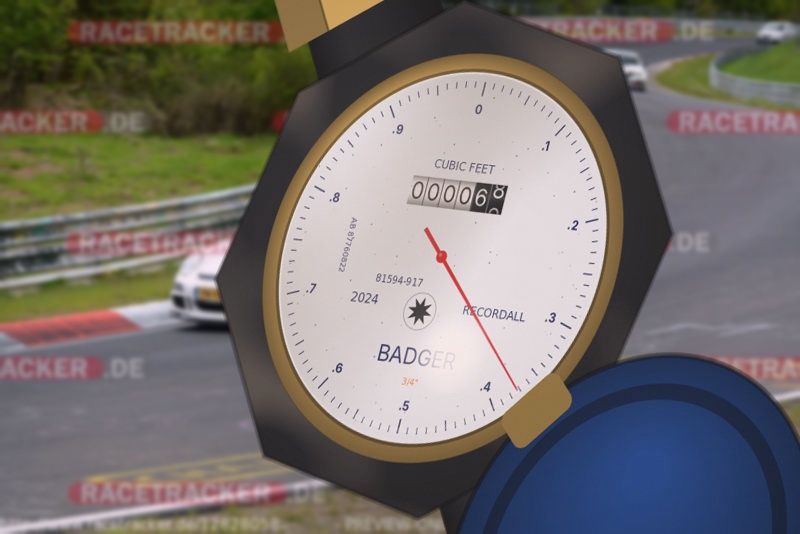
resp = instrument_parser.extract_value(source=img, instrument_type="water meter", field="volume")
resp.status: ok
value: 68.37 ft³
